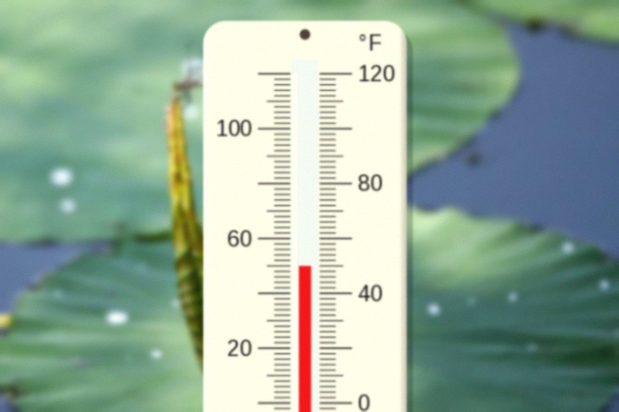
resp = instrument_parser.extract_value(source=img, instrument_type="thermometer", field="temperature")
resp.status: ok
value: 50 °F
